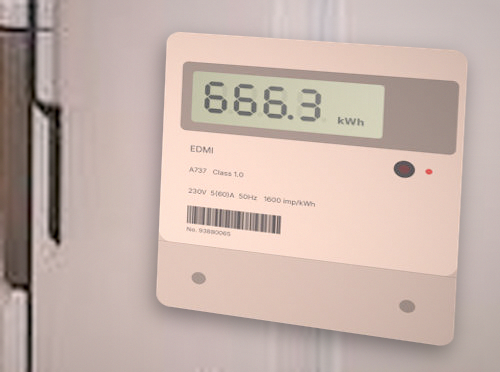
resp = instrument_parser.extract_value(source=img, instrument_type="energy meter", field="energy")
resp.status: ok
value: 666.3 kWh
